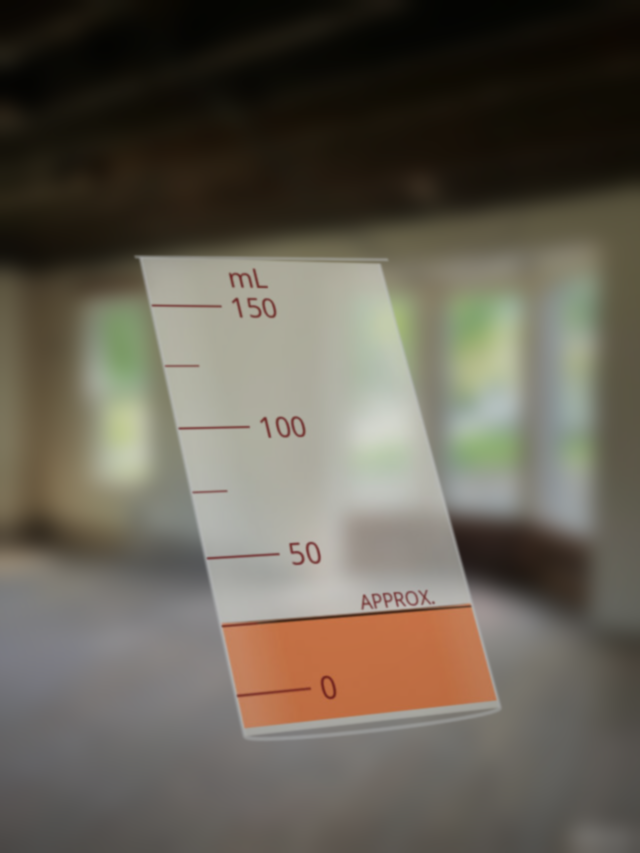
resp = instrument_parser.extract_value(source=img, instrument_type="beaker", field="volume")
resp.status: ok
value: 25 mL
